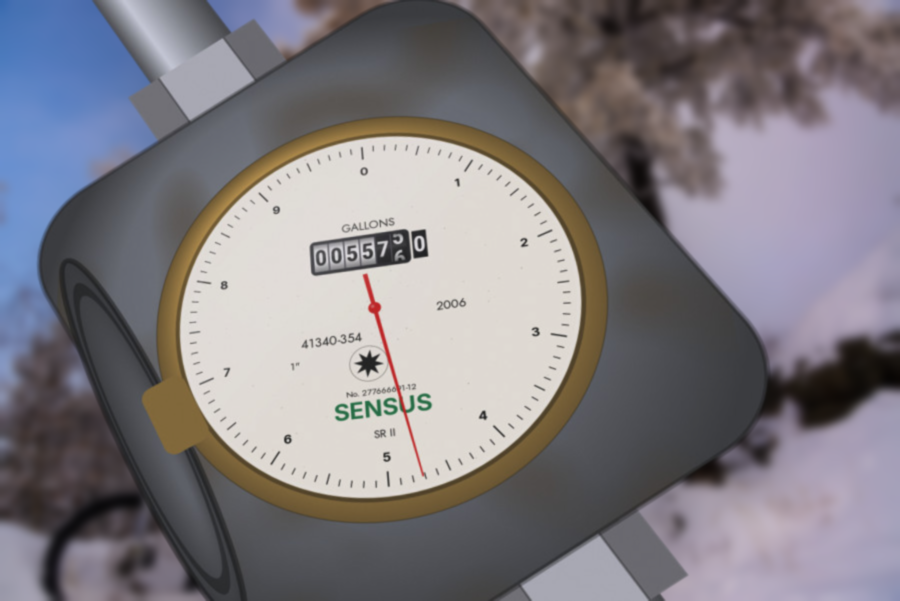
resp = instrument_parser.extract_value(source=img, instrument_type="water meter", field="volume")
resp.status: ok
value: 55754.7 gal
